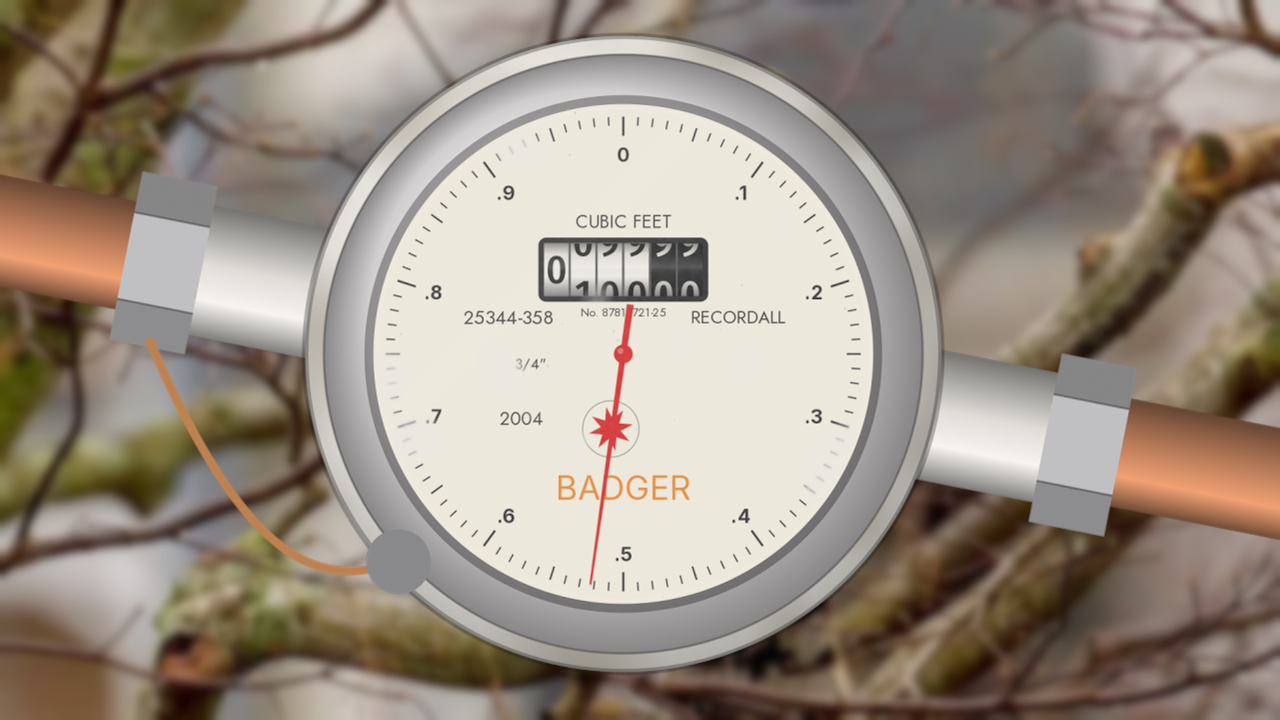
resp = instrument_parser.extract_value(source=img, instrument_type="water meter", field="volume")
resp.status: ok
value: 9999.52 ft³
